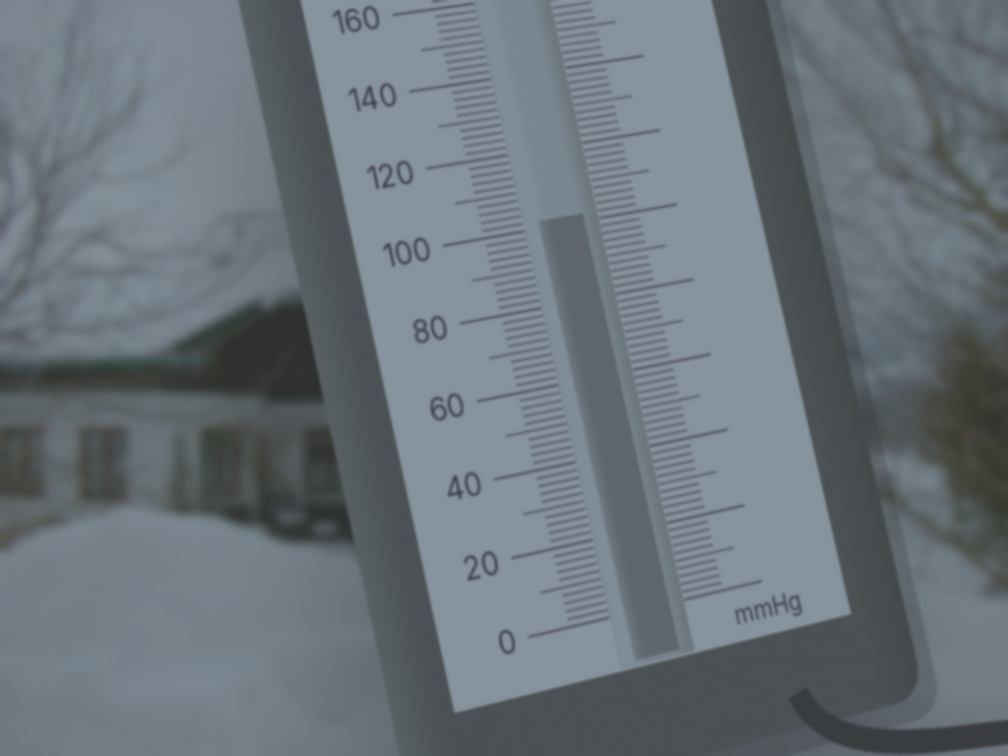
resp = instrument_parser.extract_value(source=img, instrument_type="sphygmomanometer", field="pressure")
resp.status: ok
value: 102 mmHg
